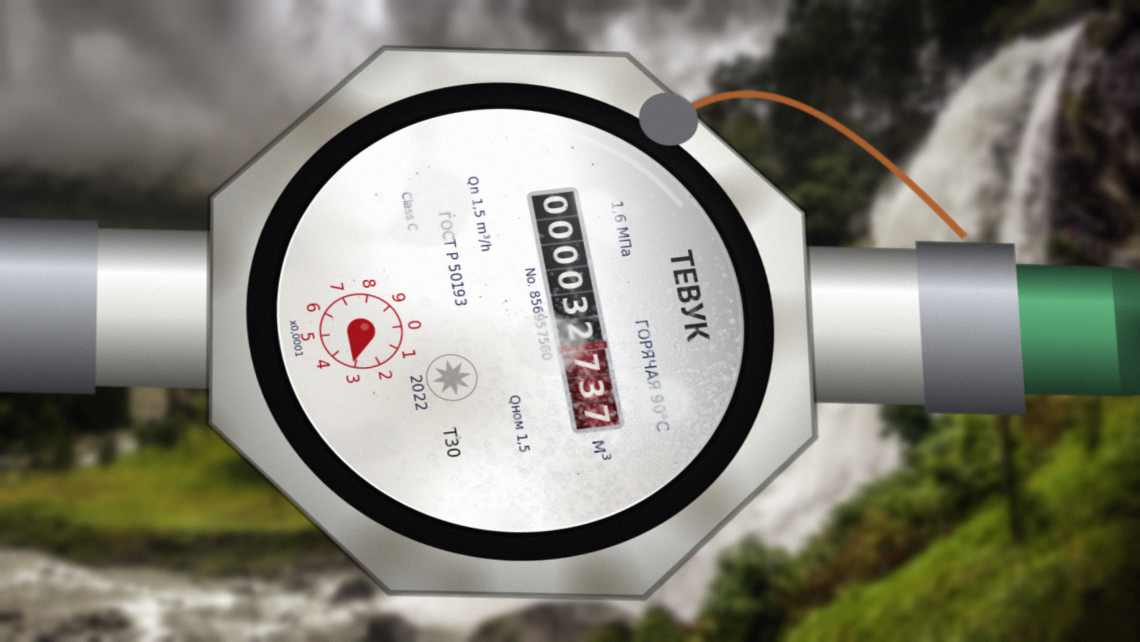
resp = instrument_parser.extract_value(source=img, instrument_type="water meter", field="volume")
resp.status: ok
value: 32.7373 m³
